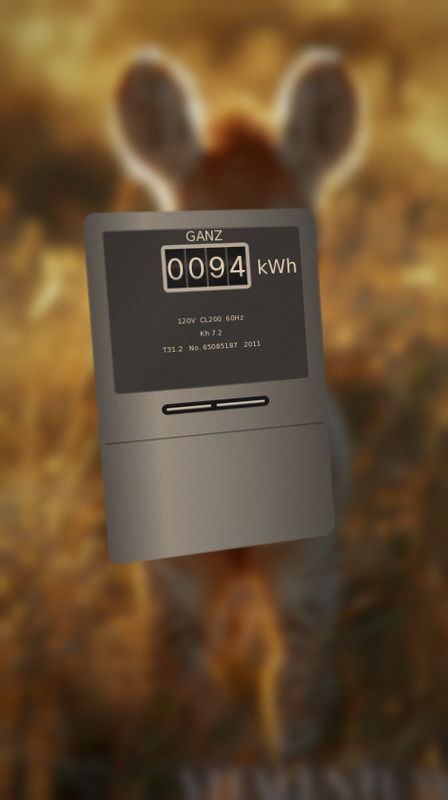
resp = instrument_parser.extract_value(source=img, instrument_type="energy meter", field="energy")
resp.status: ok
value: 94 kWh
